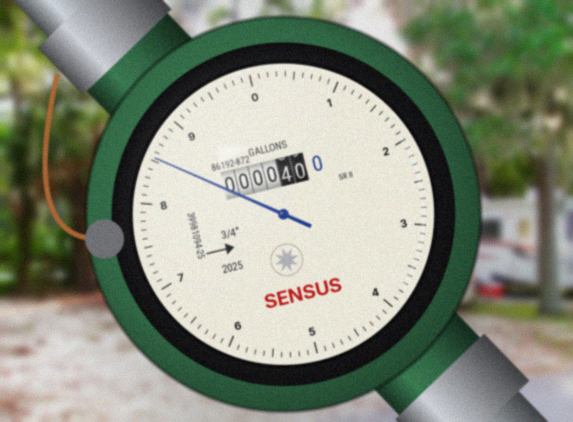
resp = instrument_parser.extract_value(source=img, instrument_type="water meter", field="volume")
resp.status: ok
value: 398.5 gal
